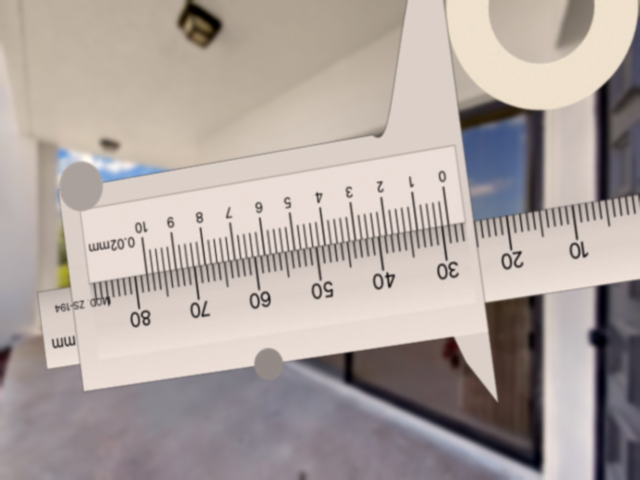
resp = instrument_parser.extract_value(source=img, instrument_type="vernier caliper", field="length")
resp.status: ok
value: 29.0 mm
